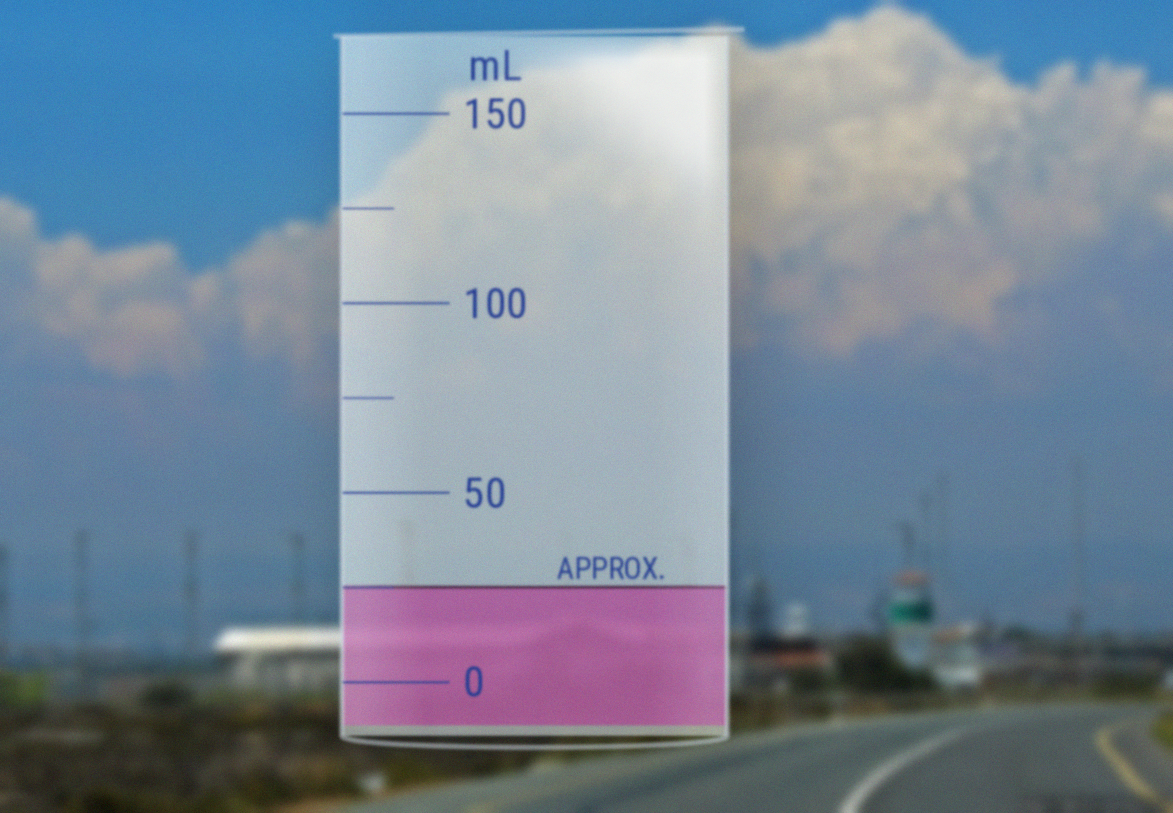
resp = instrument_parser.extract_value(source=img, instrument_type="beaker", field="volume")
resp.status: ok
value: 25 mL
